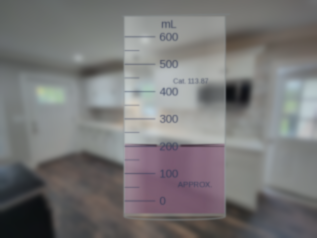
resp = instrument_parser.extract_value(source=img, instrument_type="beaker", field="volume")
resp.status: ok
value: 200 mL
